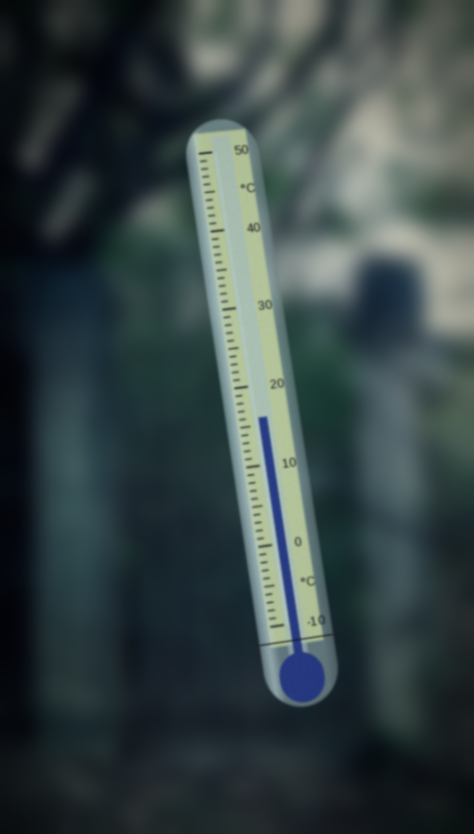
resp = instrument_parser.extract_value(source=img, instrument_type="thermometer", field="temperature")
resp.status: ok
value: 16 °C
